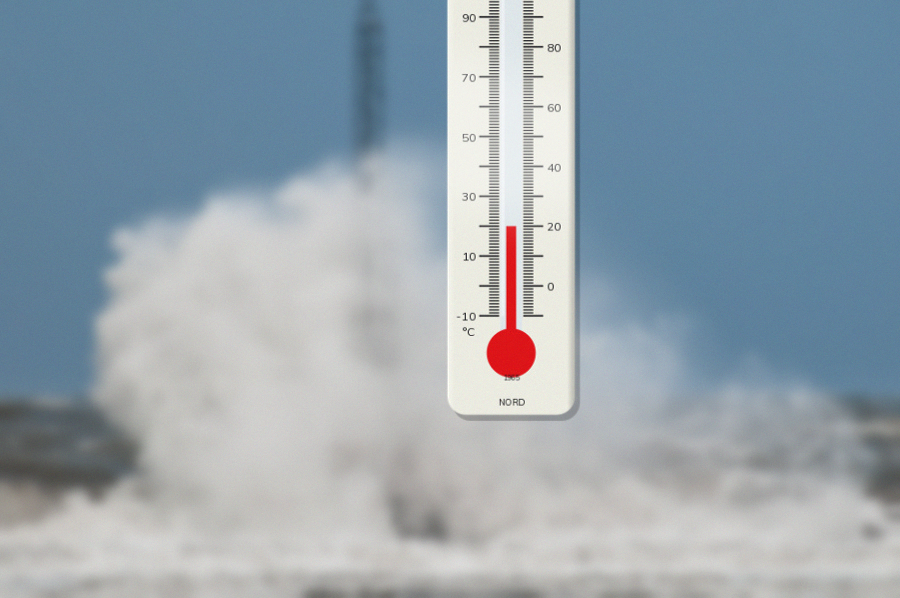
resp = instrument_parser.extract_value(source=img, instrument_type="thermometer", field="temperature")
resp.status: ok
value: 20 °C
